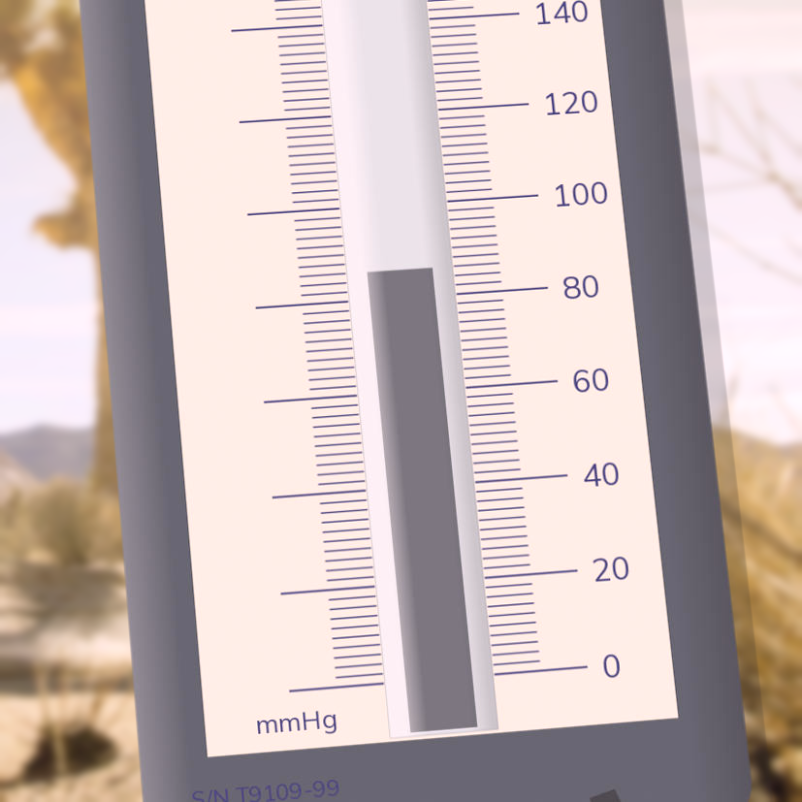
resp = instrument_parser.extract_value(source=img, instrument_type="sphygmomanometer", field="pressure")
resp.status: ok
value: 86 mmHg
